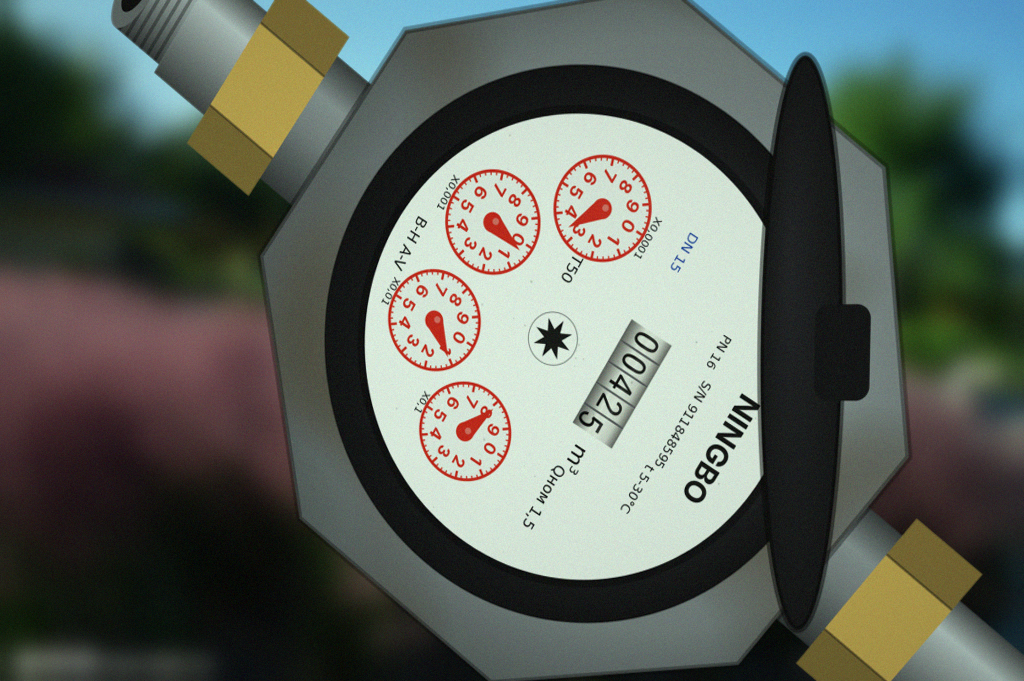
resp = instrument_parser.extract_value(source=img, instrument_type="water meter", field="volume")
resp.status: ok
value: 424.8103 m³
